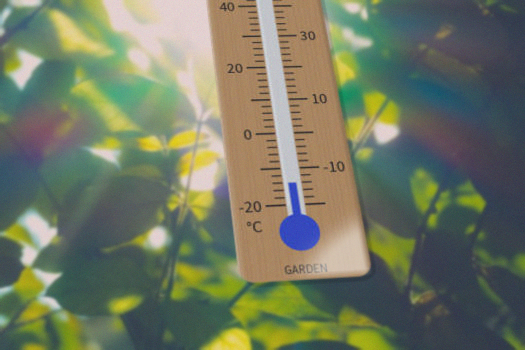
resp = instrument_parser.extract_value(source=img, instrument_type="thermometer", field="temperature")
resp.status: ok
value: -14 °C
